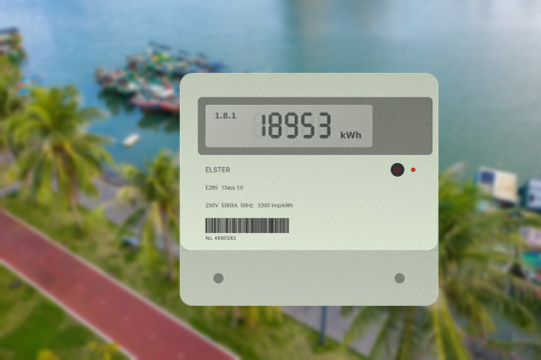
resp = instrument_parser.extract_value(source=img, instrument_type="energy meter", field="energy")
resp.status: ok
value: 18953 kWh
